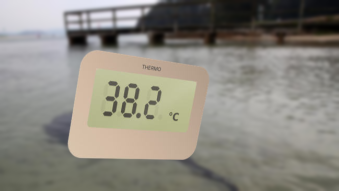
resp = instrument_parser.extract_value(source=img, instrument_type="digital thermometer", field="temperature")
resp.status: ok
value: 38.2 °C
